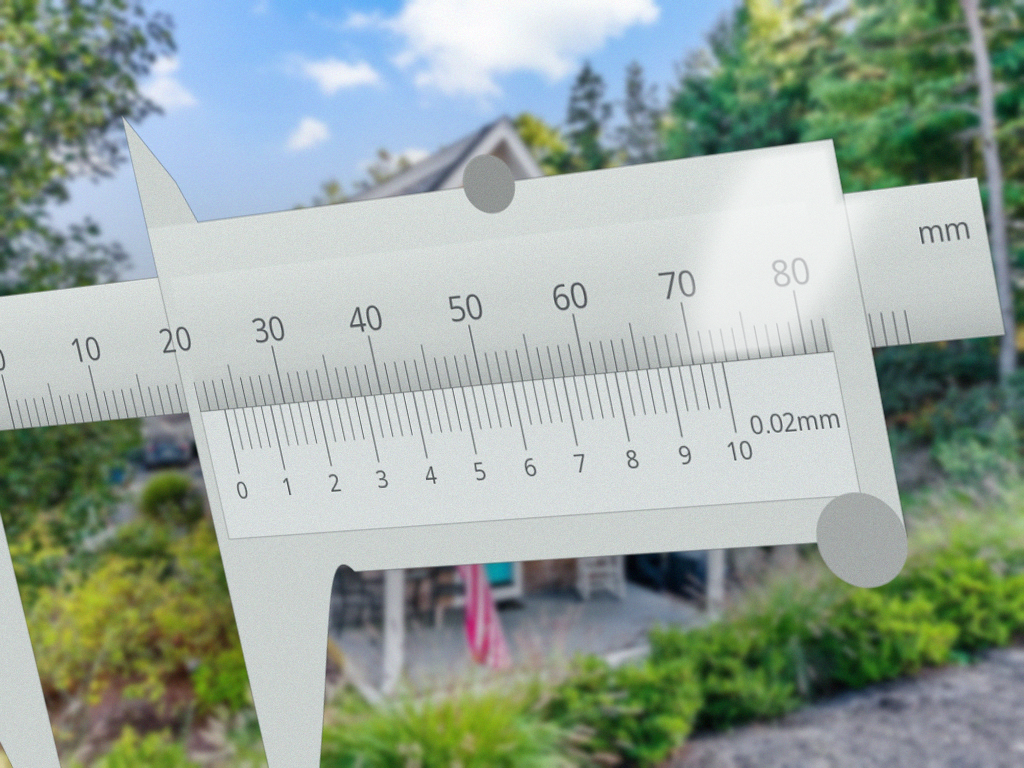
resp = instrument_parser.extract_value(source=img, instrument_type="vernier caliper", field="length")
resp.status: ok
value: 23.6 mm
